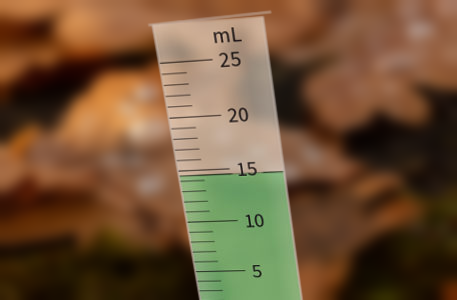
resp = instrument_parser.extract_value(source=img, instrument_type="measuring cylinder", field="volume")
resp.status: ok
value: 14.5 mL
